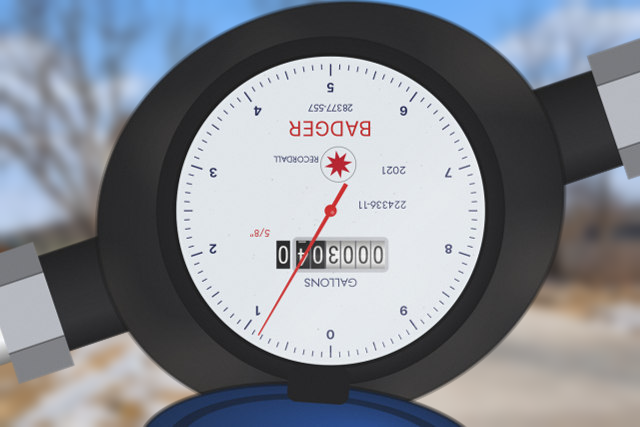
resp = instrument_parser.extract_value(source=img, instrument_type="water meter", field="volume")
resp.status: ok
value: 3040.8 gal
